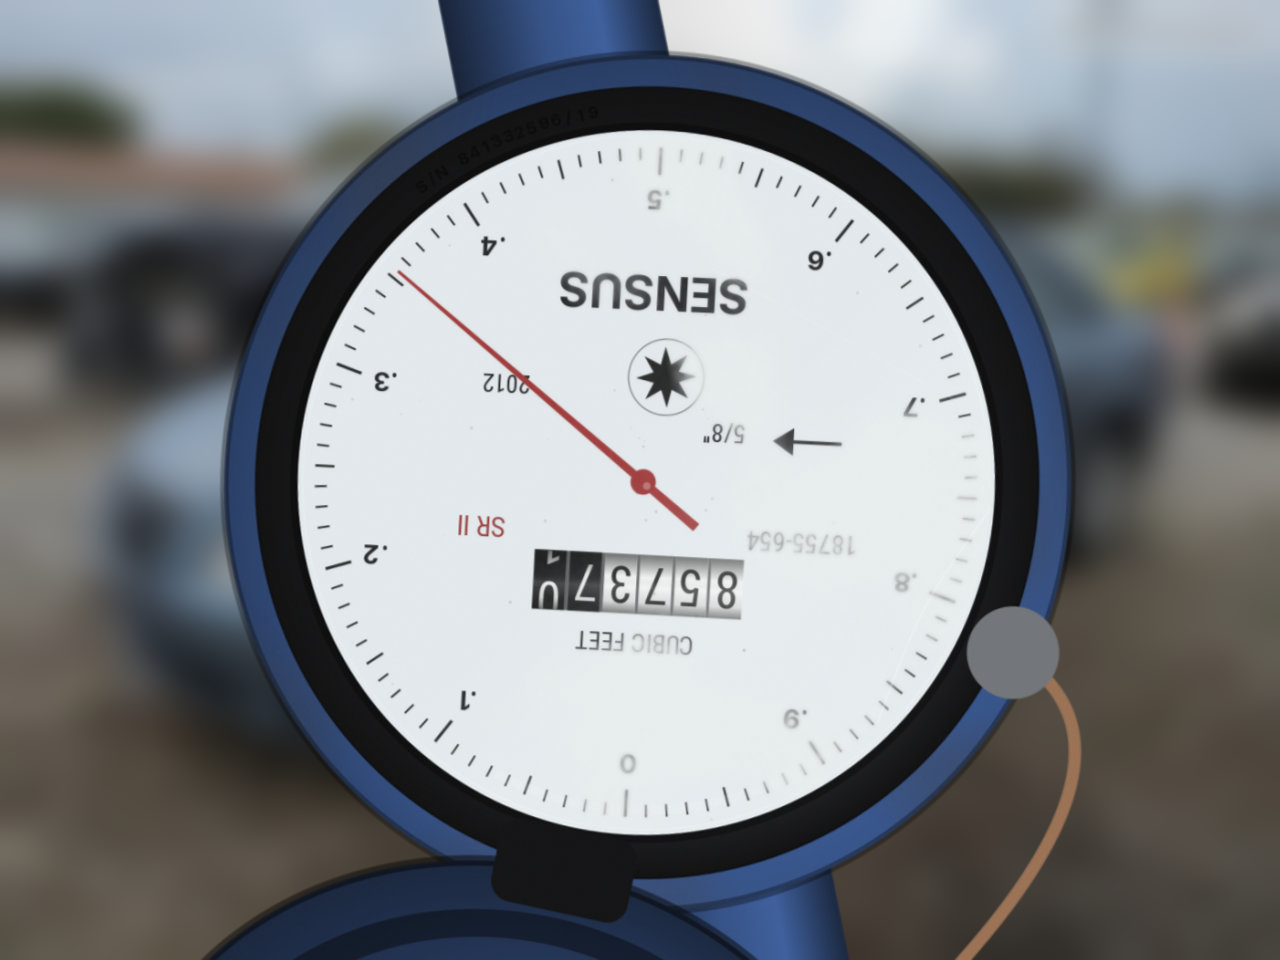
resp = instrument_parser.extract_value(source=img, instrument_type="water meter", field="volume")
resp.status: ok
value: 857370.35 ft³
